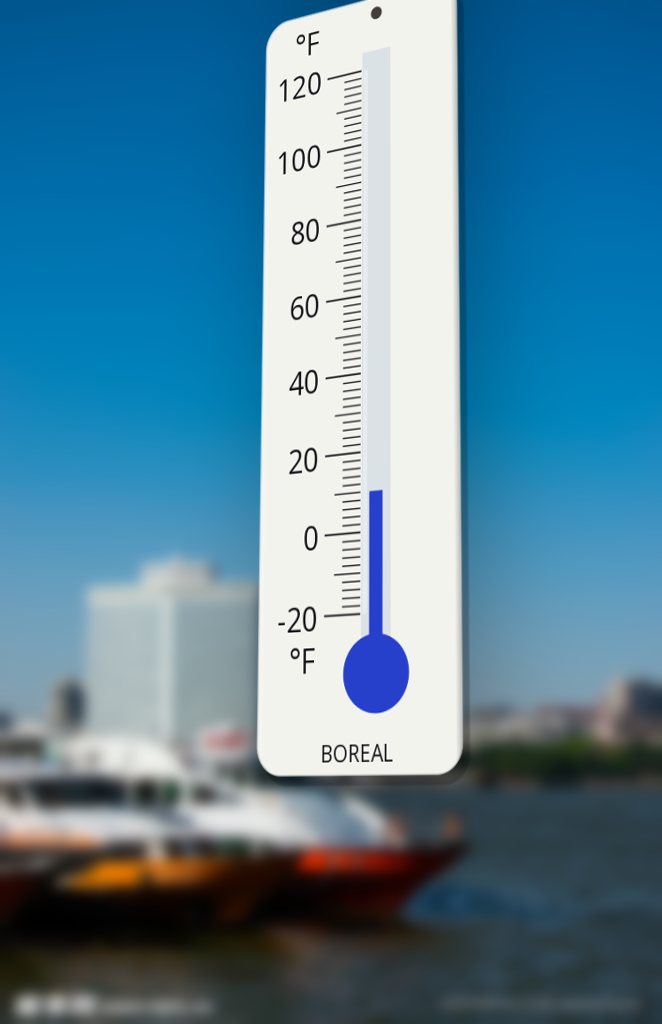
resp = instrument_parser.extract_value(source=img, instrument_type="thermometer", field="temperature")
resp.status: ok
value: 10 °F
